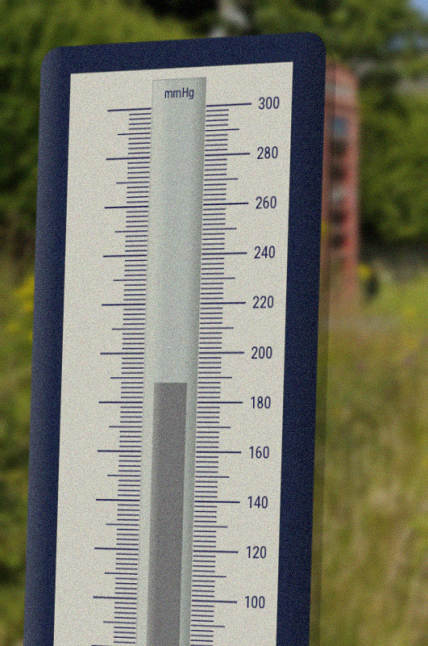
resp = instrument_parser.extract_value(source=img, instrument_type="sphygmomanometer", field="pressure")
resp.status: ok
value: 188 mmHg
